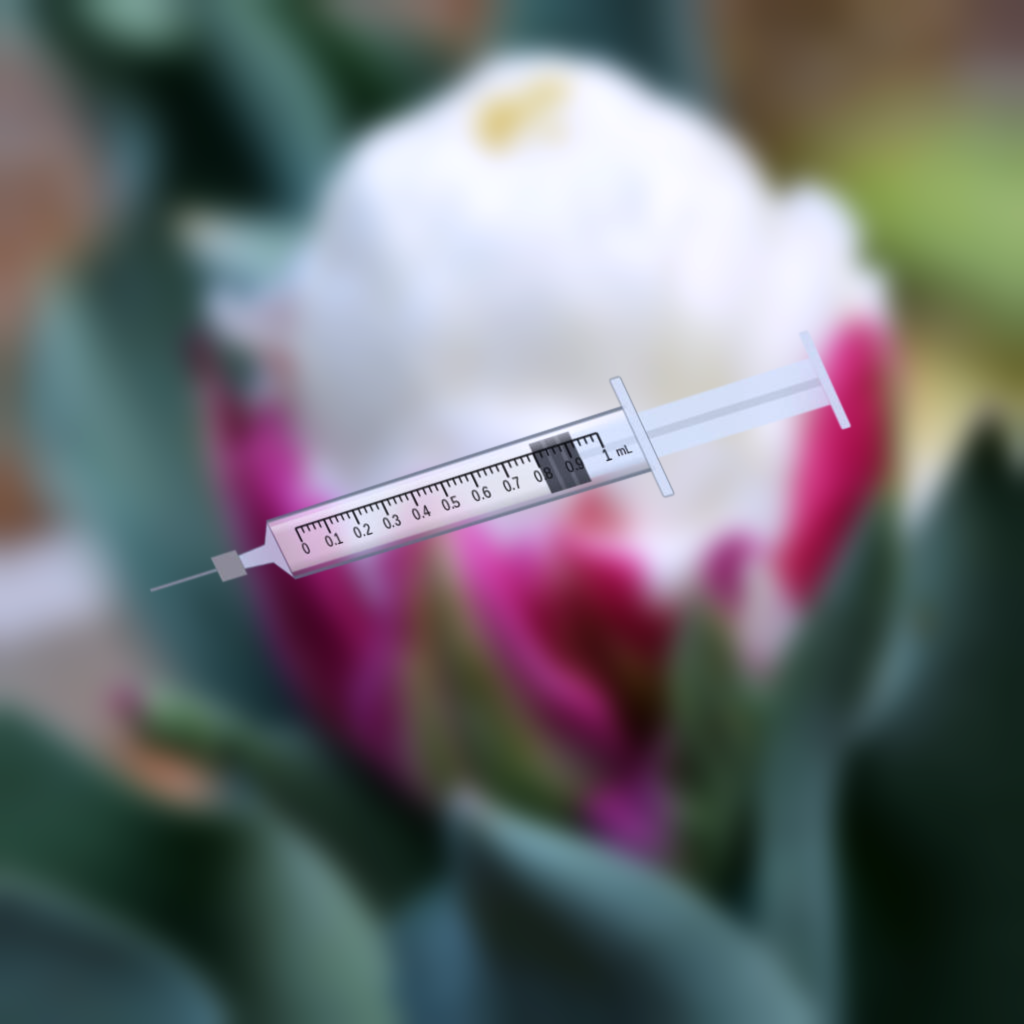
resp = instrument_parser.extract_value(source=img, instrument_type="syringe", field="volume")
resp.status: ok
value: 0.8 mL
